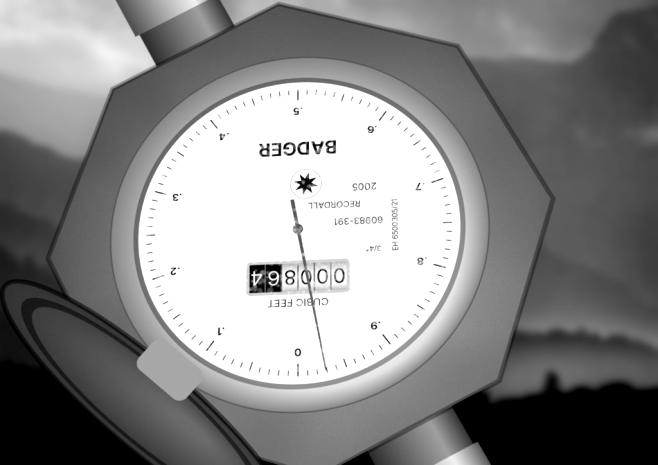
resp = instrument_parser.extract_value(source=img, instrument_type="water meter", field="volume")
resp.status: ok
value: 863.97 ft³
